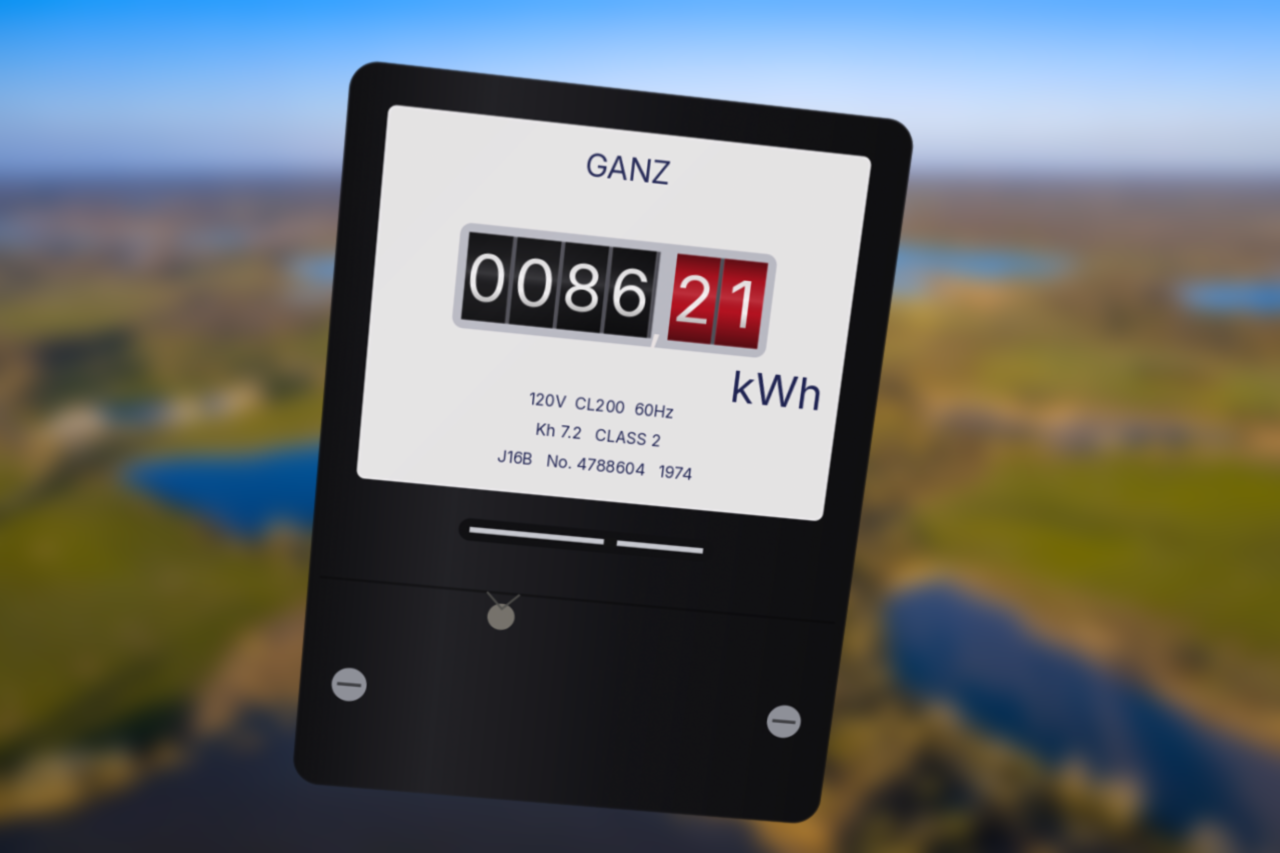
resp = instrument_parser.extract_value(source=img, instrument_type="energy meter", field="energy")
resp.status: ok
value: 86.21 kWh
